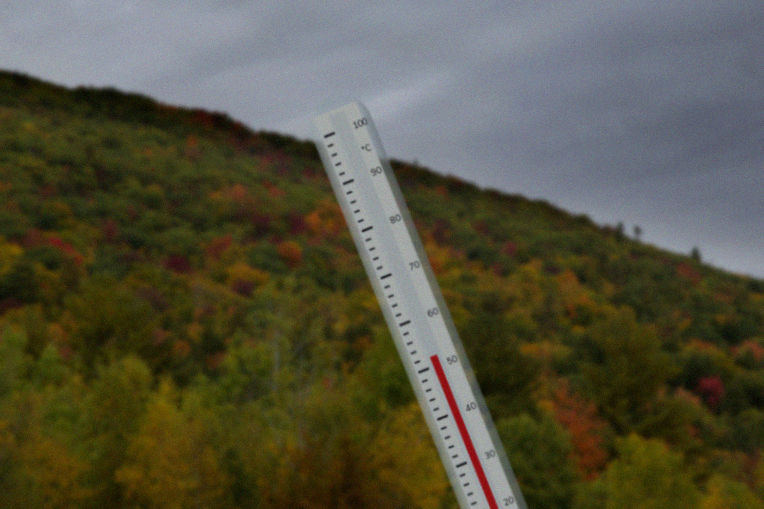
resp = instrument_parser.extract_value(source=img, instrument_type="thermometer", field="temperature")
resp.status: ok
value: 52 °C
